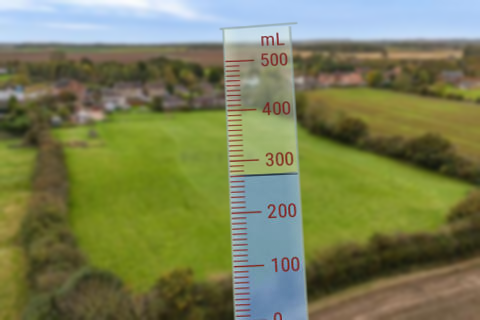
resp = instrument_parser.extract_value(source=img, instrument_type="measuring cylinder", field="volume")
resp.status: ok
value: 270 mL
